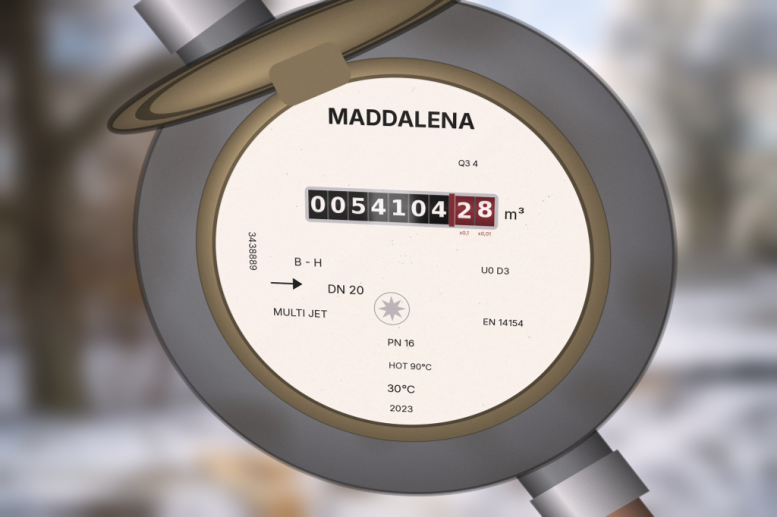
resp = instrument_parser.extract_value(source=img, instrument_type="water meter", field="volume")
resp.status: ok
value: 54104.28 m³
